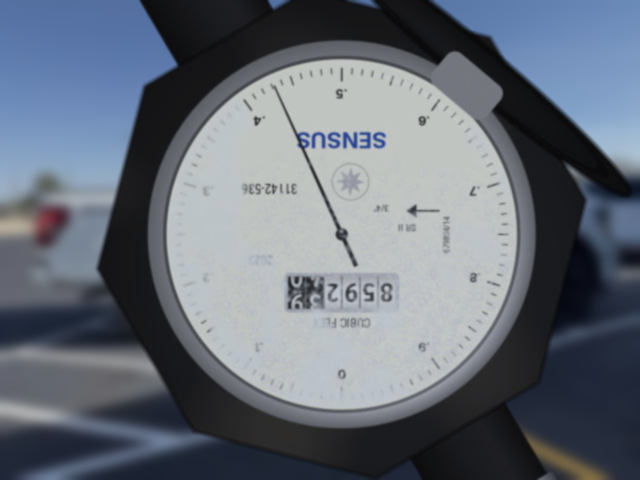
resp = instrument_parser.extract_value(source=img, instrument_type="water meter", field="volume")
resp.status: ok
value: 859239.43 ft³
